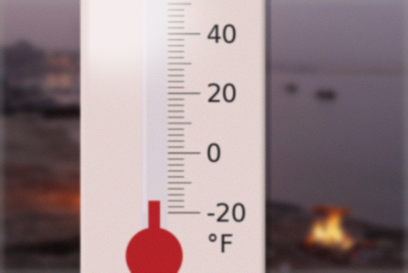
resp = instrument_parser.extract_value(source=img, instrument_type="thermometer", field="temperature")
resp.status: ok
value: -16 °F
